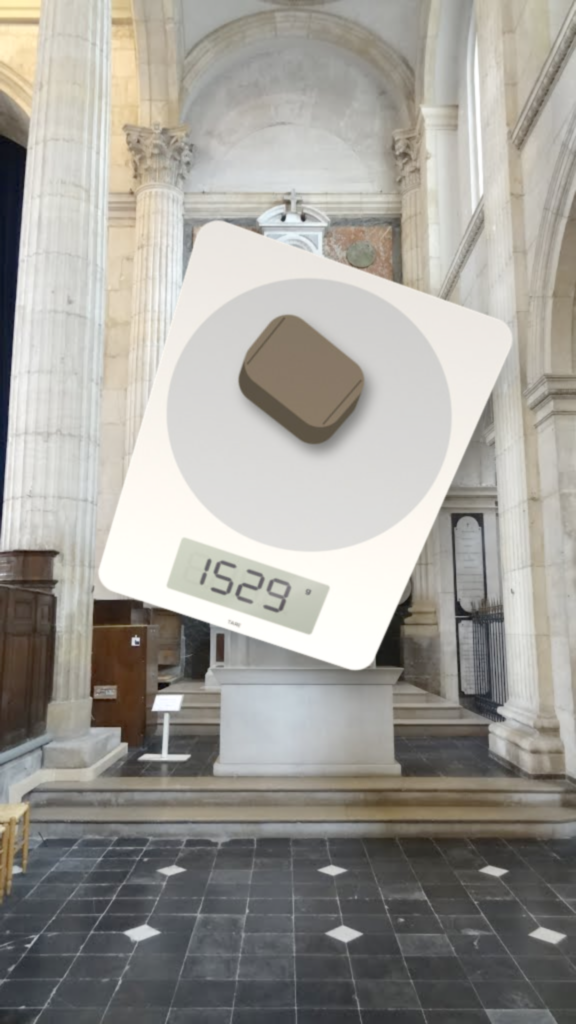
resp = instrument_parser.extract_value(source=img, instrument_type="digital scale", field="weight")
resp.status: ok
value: 1529 g
